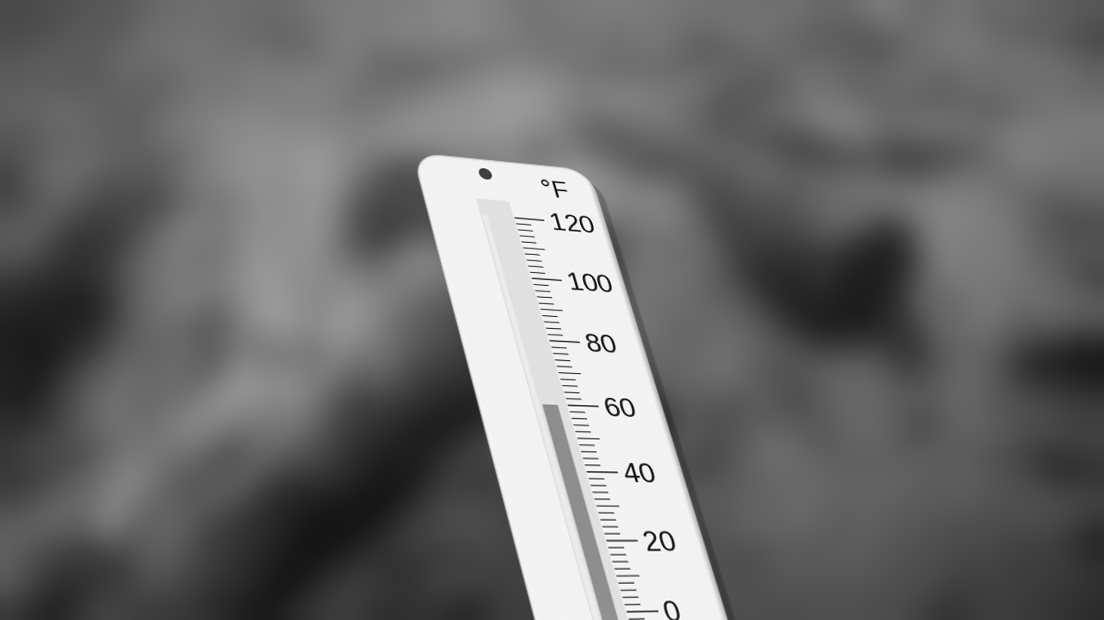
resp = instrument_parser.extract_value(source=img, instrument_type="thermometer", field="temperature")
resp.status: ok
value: 60 °F
